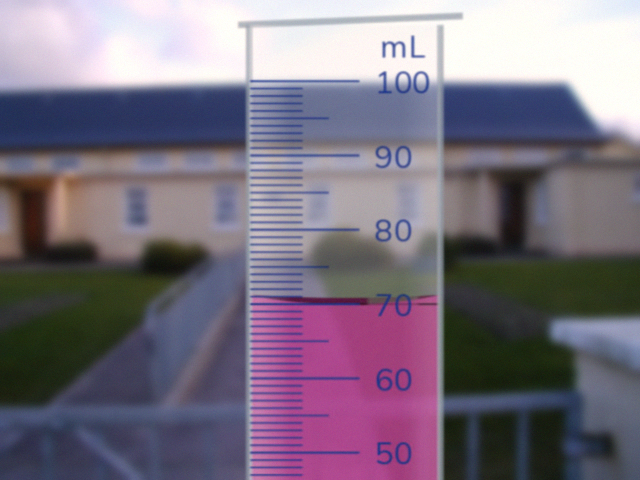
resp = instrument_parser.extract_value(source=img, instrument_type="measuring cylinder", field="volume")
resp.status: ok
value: 70 mL
